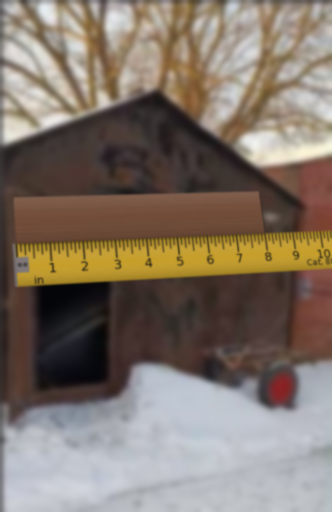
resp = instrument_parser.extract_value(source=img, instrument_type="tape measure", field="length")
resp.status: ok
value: 8 in
